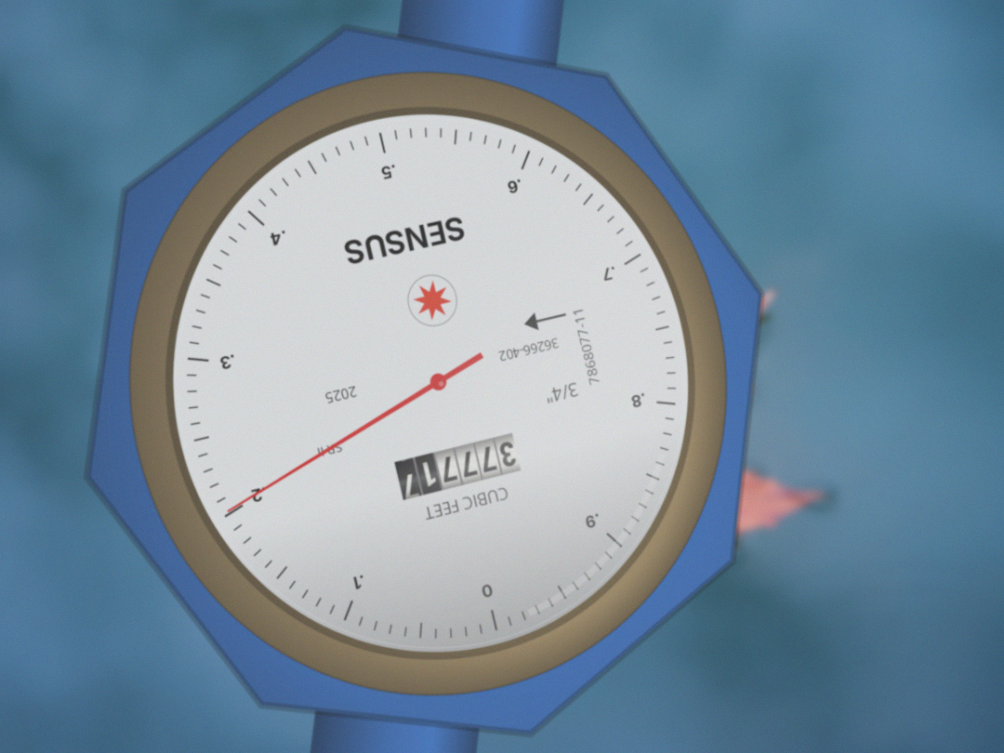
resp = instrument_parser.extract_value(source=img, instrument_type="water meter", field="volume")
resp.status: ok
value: 377717.20 ft³
